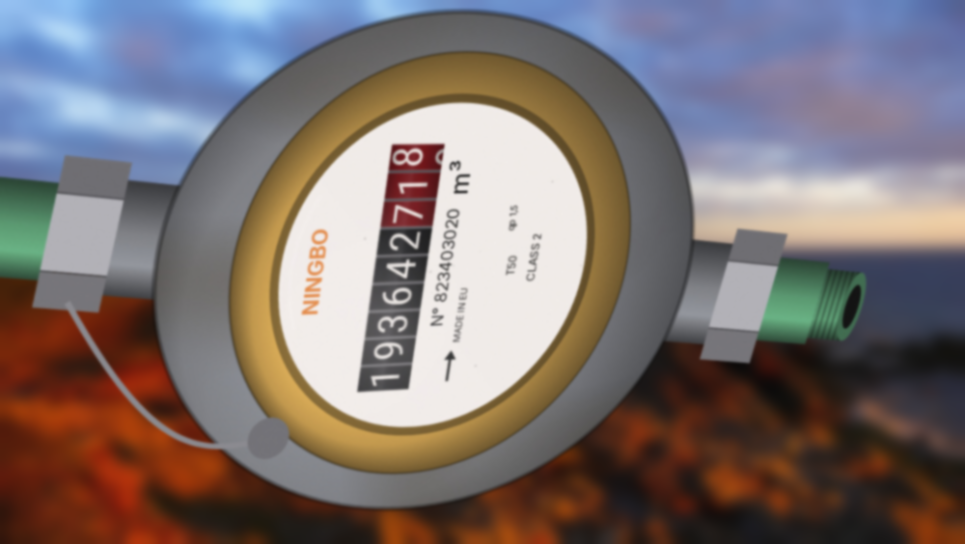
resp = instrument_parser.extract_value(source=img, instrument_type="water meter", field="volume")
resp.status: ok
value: 193642.718 m³
